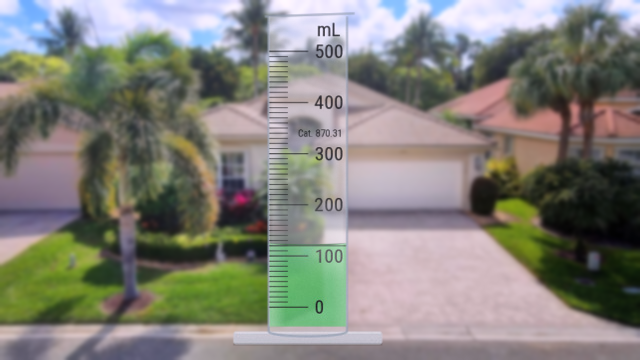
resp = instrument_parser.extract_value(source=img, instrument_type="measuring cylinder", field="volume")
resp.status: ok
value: 120 mL
